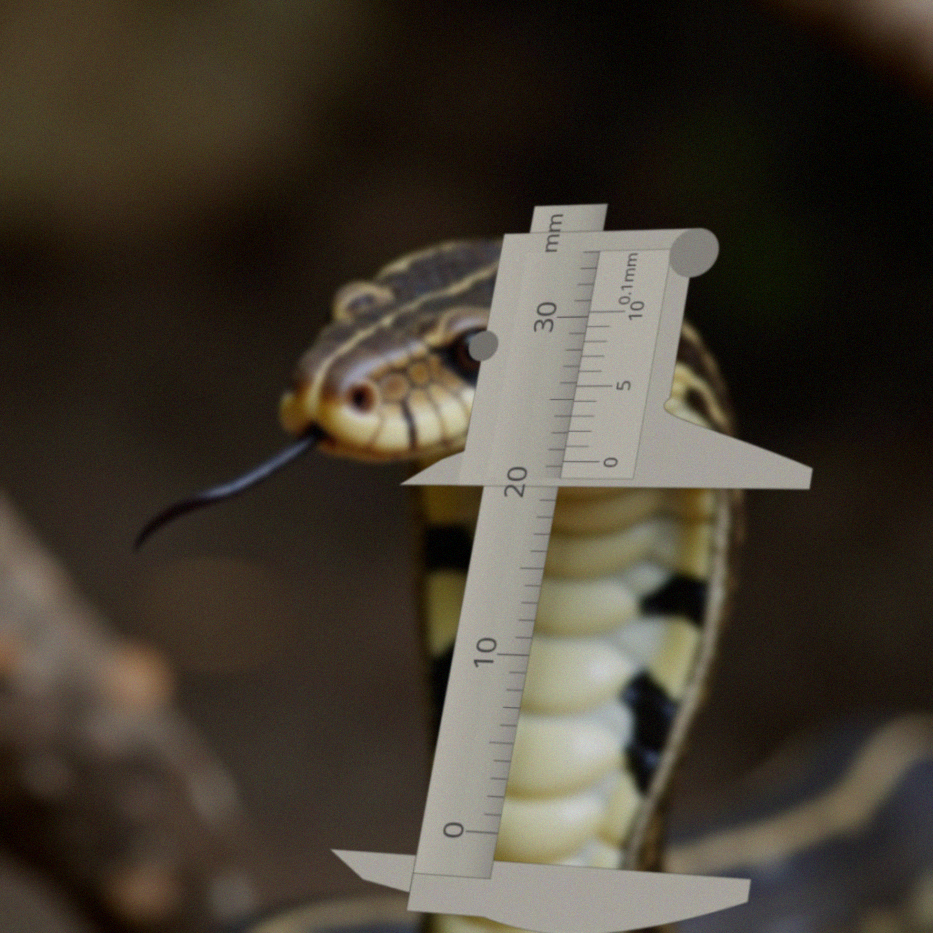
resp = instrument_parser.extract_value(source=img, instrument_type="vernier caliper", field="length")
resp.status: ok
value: 21.3 mm
